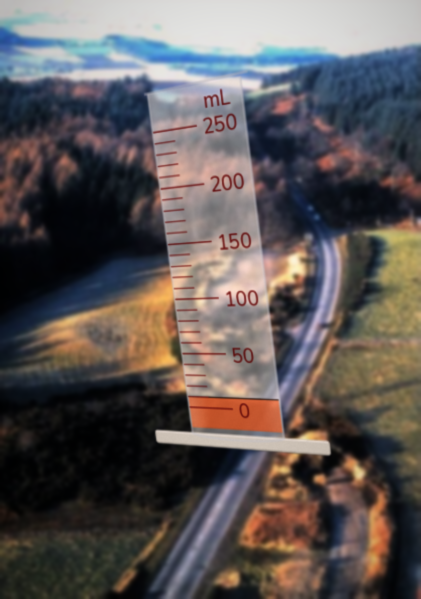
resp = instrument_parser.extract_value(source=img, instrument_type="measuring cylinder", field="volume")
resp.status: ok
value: 10 mL
